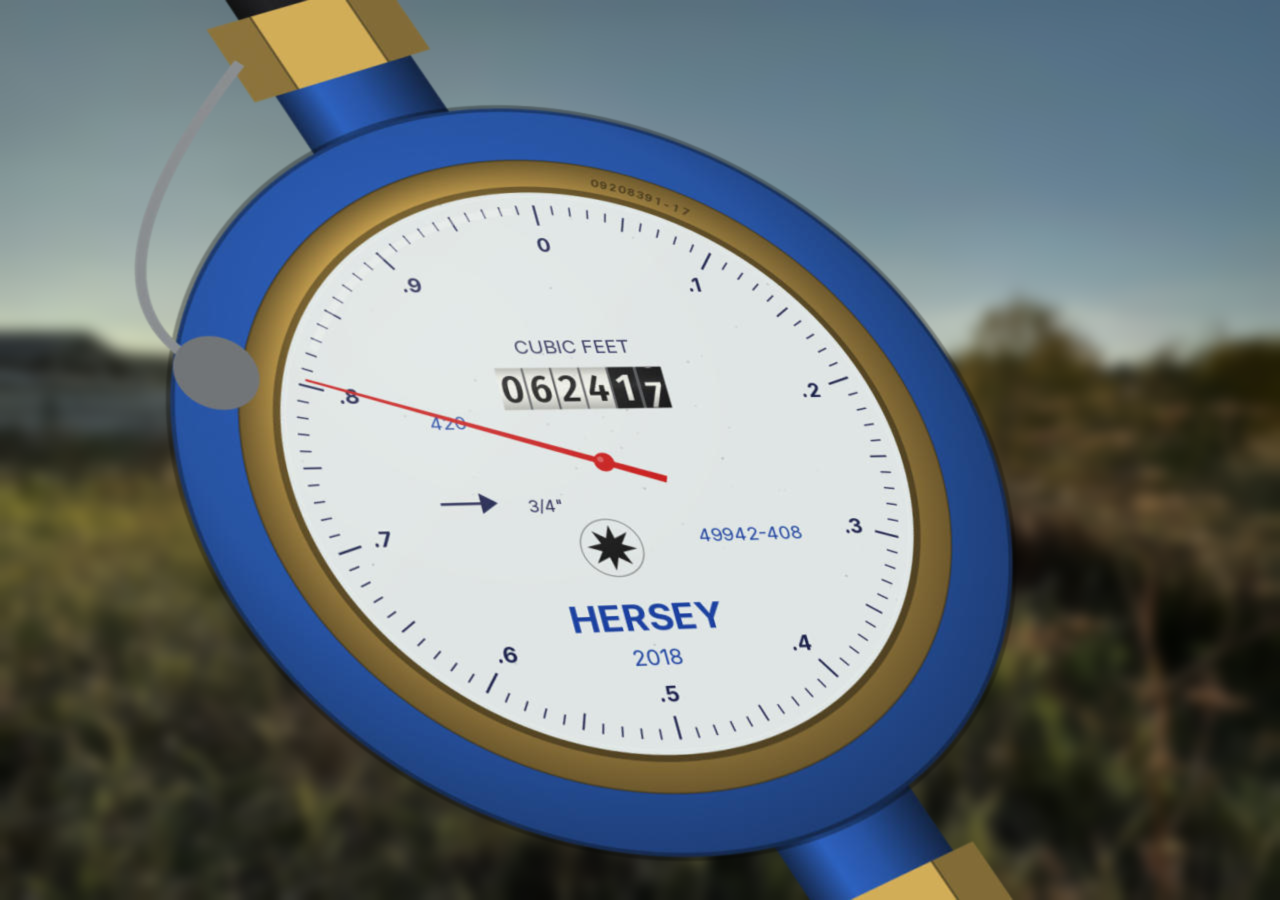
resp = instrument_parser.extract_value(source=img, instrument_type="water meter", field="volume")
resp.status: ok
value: 62416.80 ft³
